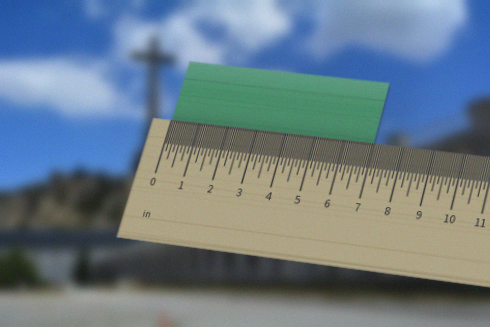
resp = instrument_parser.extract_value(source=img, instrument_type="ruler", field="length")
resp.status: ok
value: 7 in
